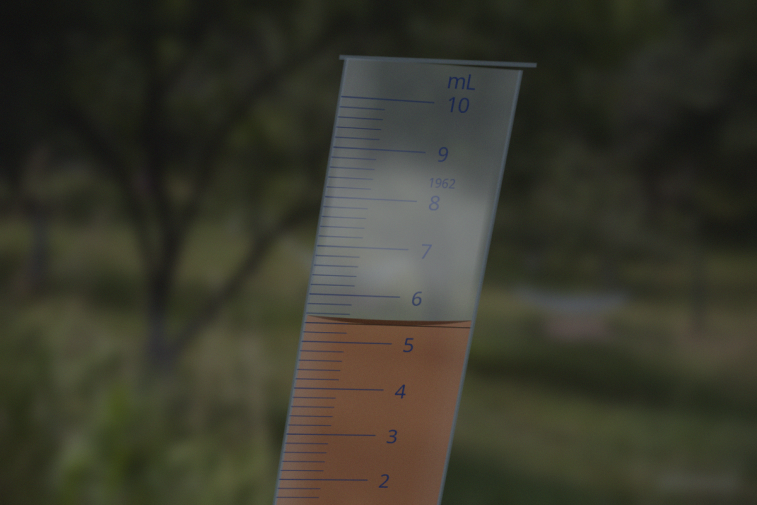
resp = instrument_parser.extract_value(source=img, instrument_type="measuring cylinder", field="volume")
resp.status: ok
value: 5.4 mL
